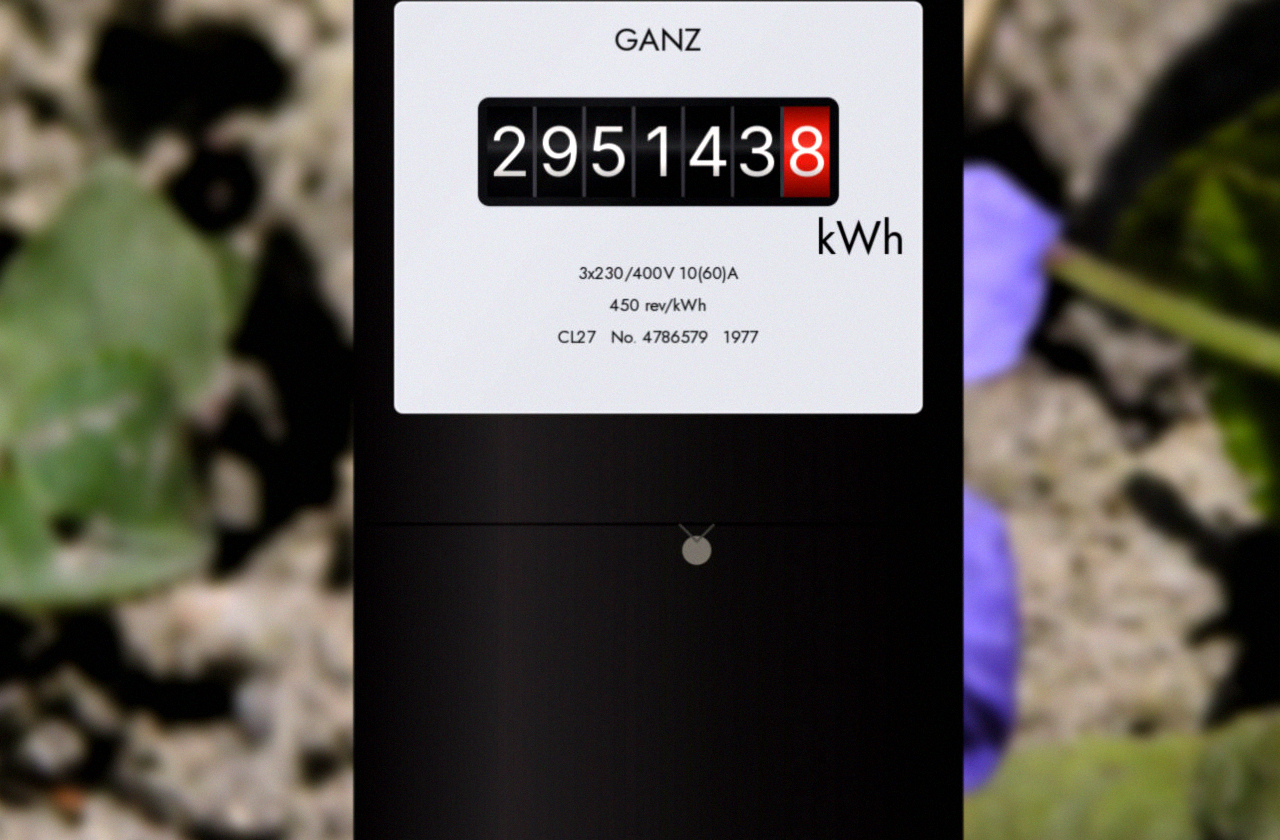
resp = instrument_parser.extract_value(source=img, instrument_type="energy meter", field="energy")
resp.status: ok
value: 295143.8 kWh
